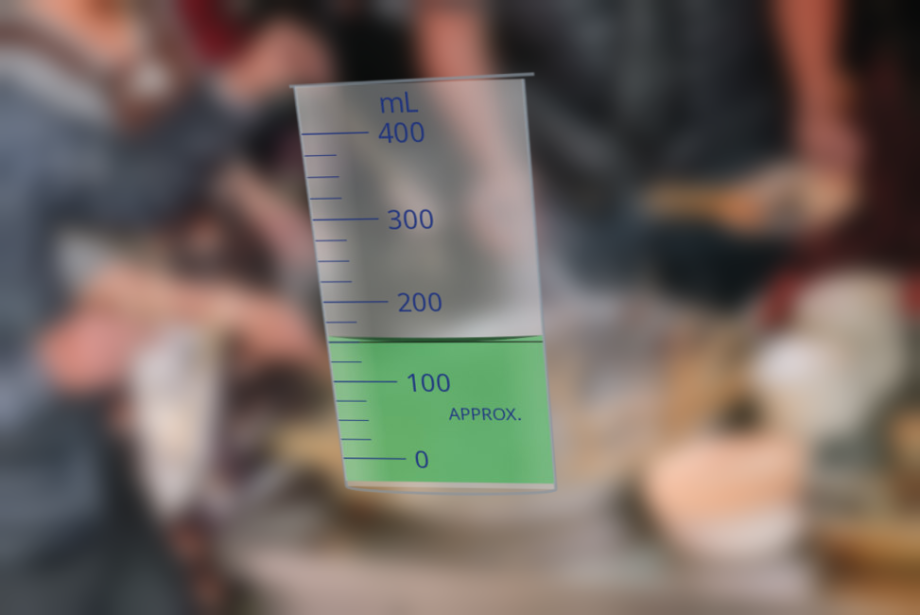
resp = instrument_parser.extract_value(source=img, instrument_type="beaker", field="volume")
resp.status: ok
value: 150 mL
